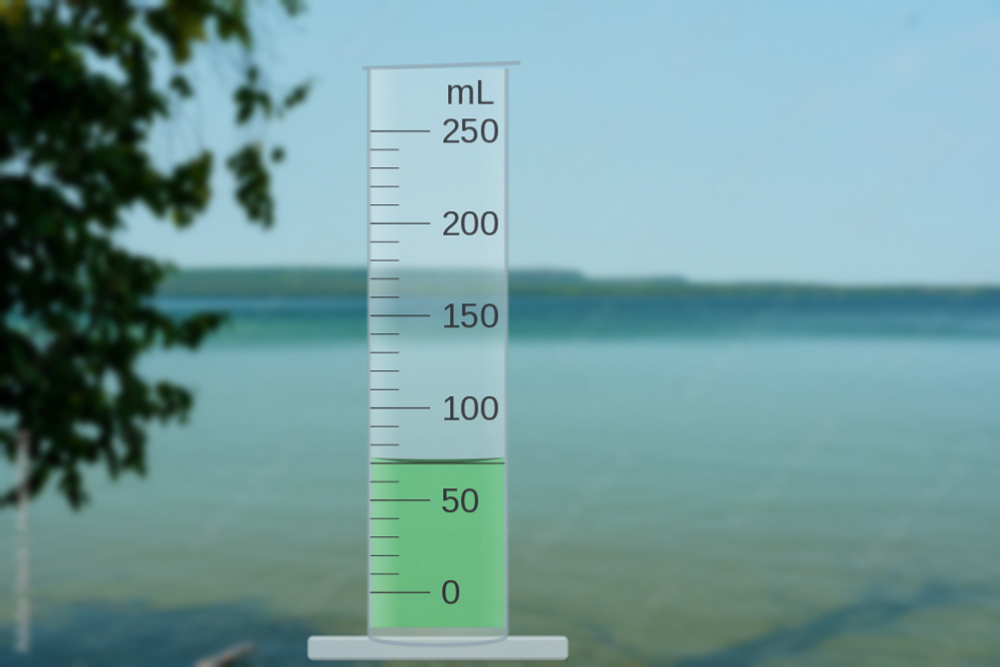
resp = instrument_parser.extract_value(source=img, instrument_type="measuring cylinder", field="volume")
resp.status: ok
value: 70 mL
